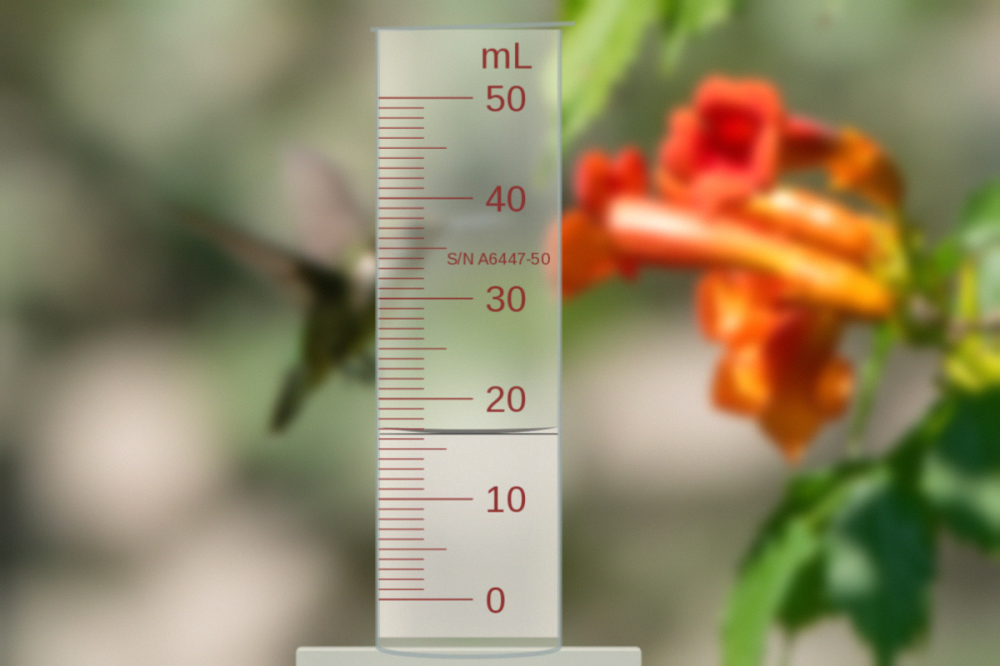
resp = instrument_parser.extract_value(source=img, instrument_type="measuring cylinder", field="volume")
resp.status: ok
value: 16.5 mL
